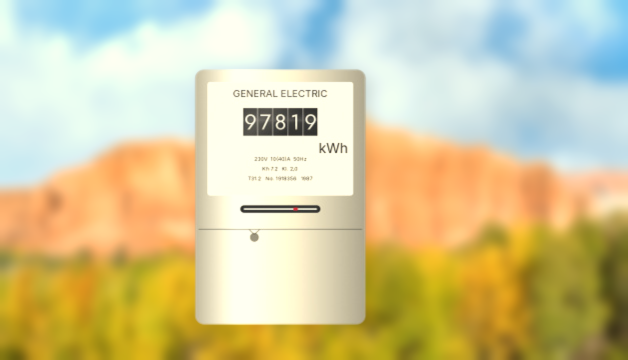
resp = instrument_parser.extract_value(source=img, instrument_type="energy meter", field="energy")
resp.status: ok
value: 97819 kWh
